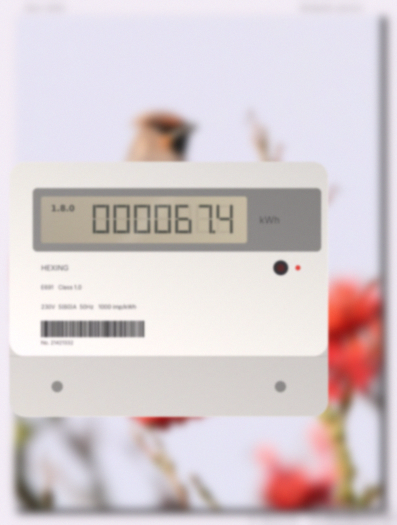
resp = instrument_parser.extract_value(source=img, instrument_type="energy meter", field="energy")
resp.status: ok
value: 67.4 kWh
